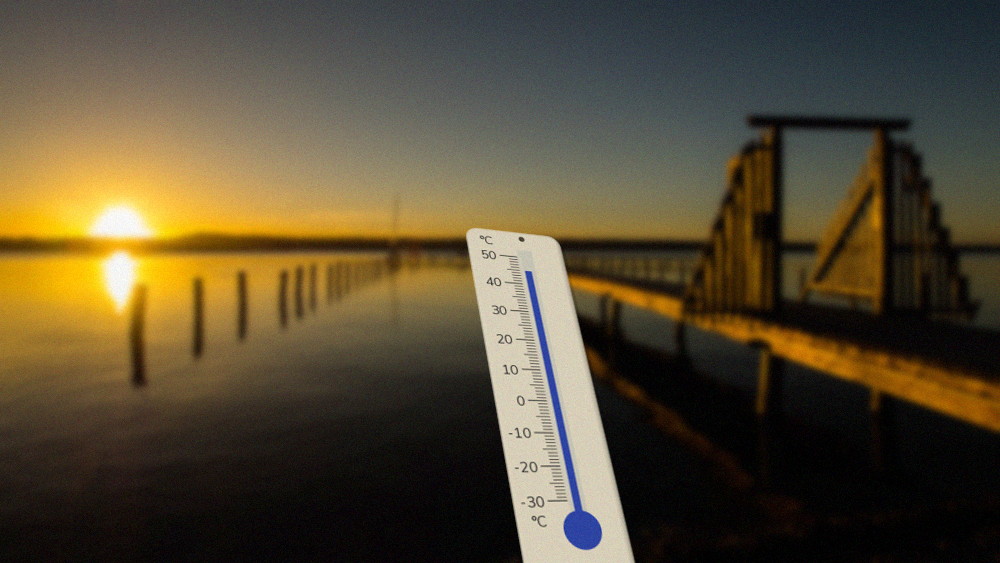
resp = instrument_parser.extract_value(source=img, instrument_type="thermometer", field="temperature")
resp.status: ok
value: 45 °C
